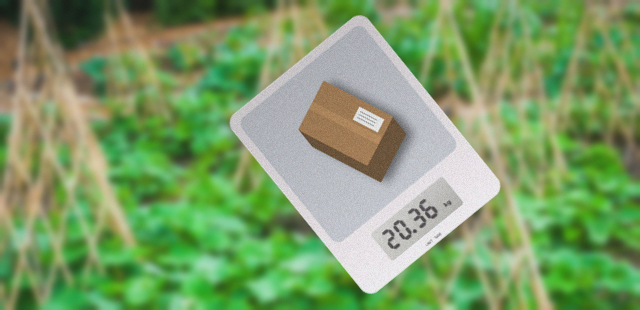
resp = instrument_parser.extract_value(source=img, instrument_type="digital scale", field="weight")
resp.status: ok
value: 20.36 kg
